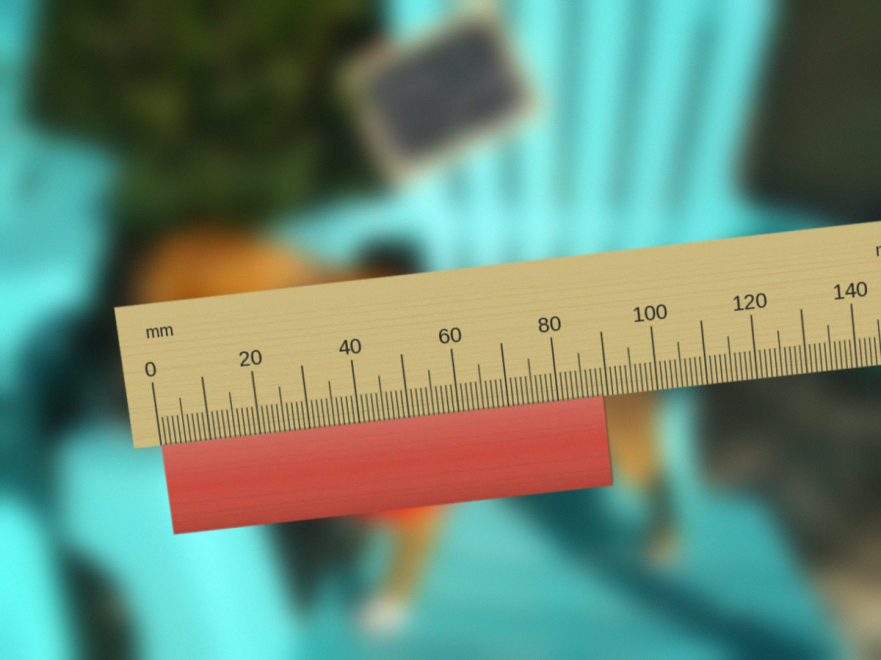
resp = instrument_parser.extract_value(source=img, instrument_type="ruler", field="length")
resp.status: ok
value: 89 mm
